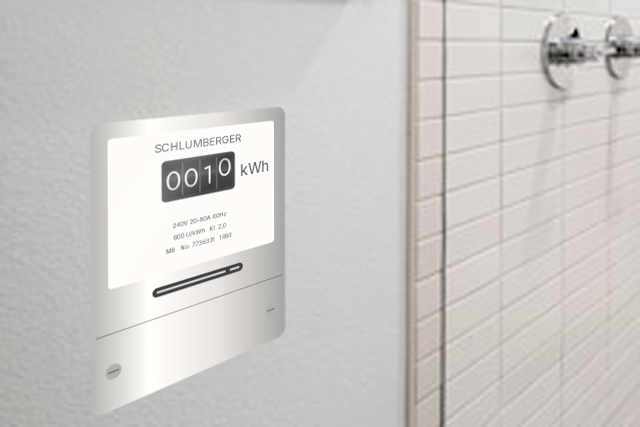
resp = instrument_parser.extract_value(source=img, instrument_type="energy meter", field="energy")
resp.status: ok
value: 10 kWh
